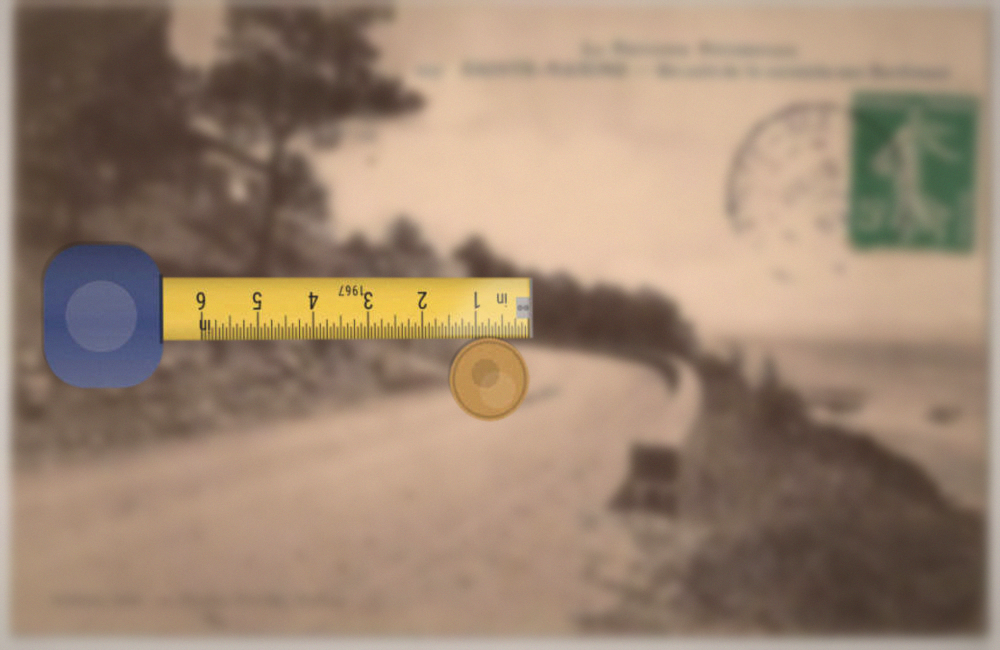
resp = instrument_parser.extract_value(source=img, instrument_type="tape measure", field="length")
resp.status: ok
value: 1.5 in
